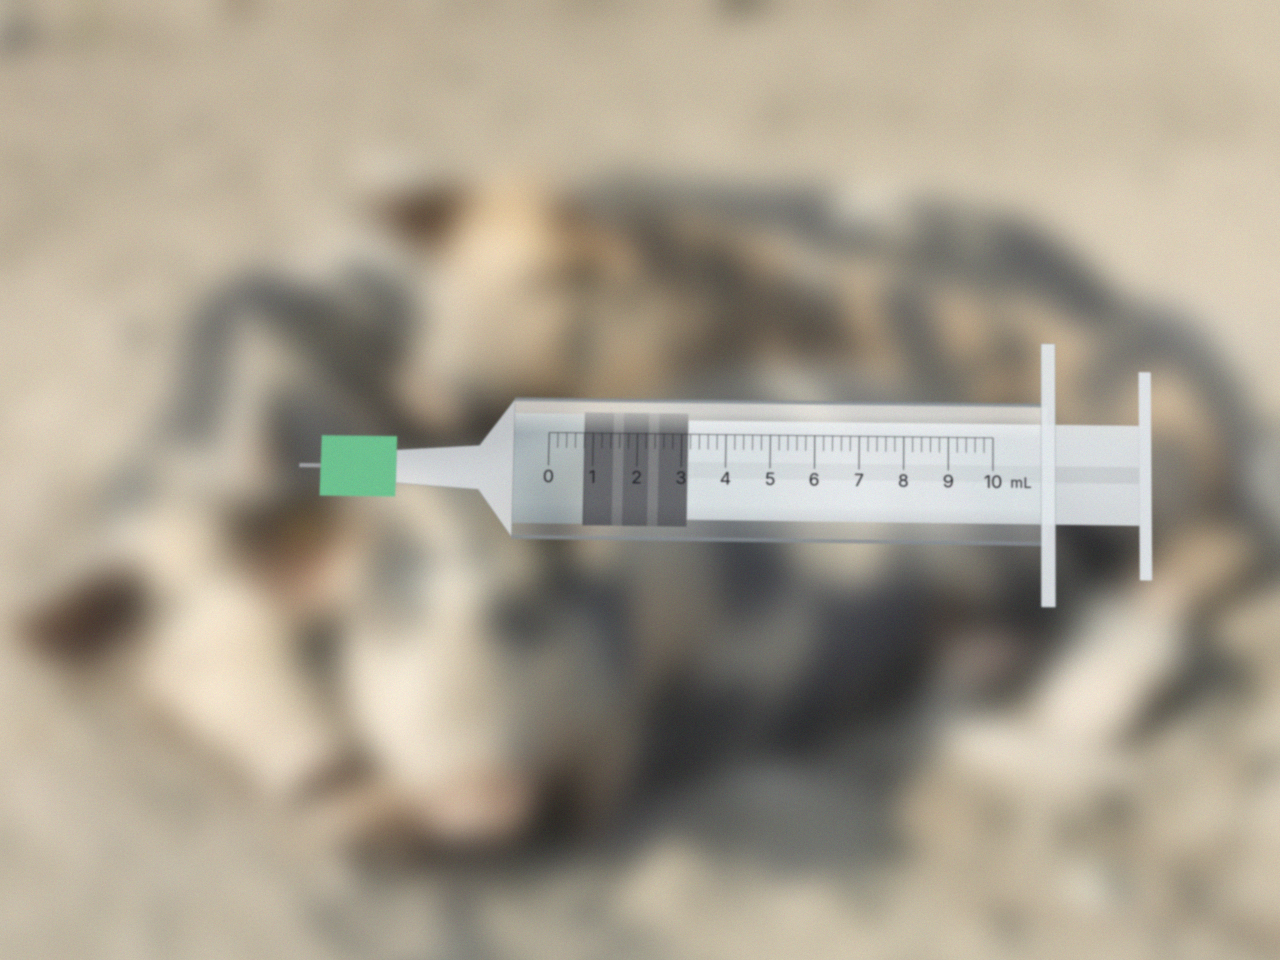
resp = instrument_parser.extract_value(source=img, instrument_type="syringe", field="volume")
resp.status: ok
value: 0.8 mL
